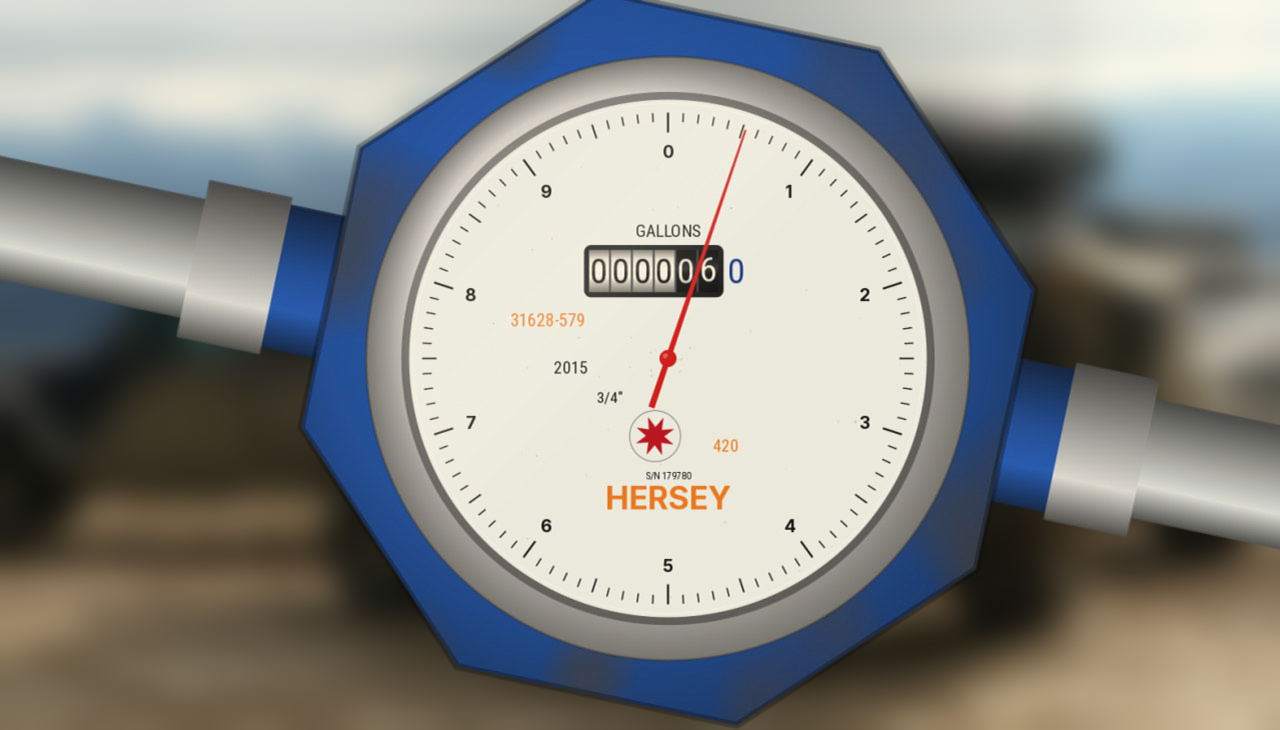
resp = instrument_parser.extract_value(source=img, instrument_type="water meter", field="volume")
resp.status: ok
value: 60.5 gal
